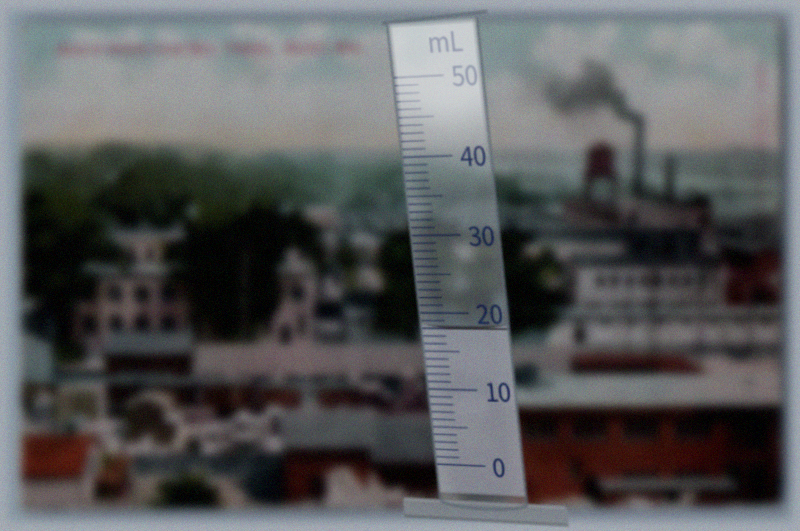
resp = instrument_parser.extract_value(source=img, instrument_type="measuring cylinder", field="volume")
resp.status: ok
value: 18 mL
